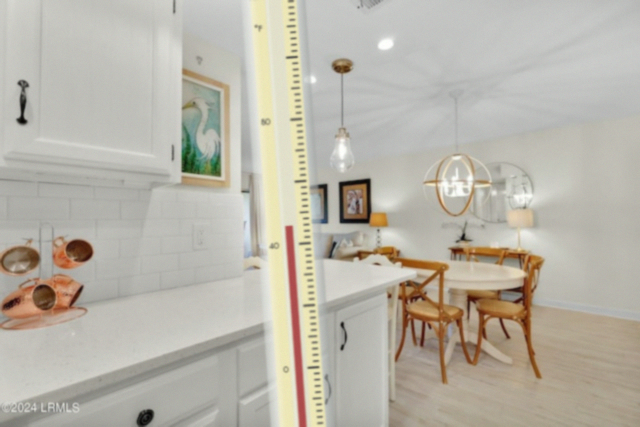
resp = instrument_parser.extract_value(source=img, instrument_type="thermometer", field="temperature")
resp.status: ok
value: 46 °F
